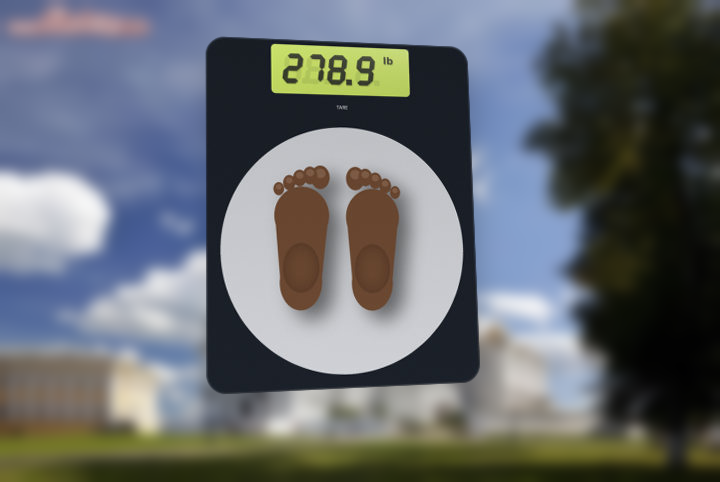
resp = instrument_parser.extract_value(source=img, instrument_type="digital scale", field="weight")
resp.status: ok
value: 278.9 lb
